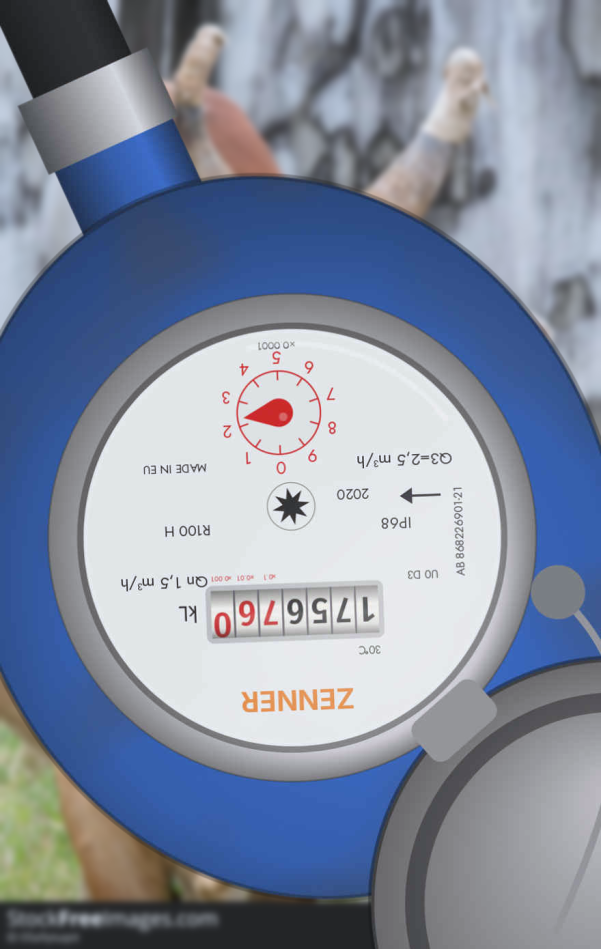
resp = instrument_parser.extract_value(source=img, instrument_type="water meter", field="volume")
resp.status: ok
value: 1756.7602 kL
